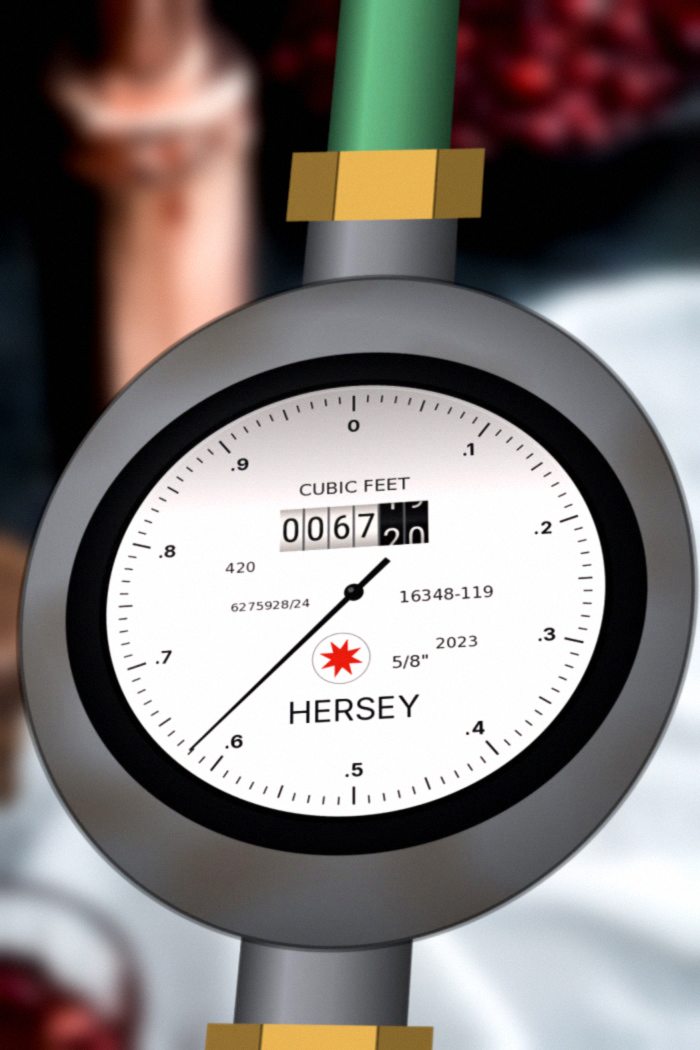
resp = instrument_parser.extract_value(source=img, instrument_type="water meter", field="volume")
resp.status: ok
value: 6719.62 ft³
